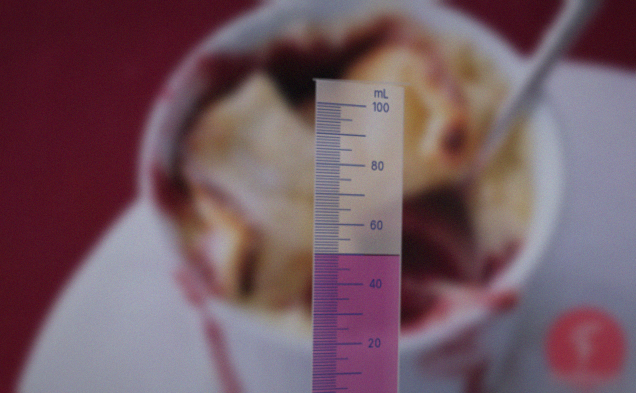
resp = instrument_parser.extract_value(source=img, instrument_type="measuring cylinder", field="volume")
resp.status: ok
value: 50 mL
